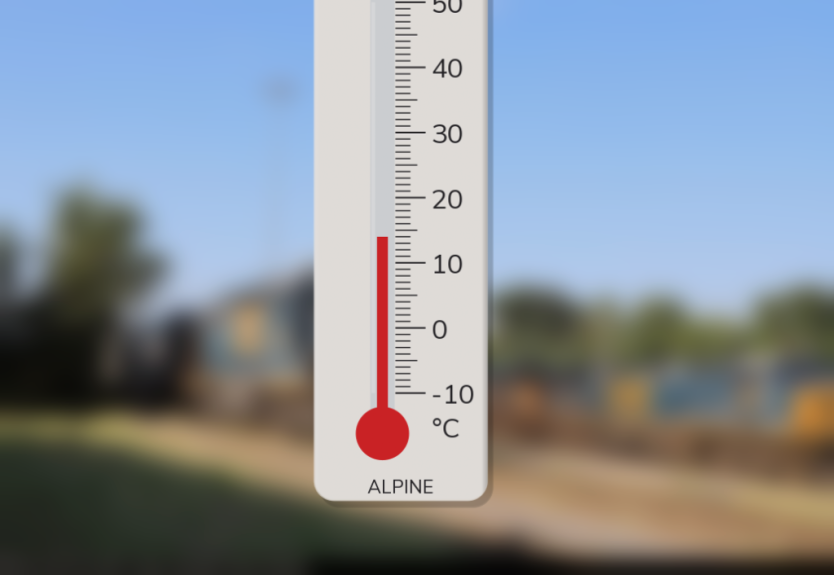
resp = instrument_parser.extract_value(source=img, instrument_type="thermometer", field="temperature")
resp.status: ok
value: 14 °C
